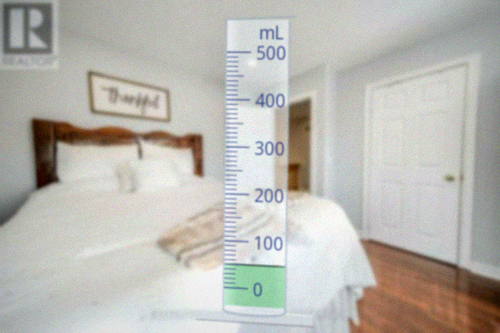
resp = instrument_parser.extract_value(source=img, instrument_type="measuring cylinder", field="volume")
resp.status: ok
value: 50 mL
